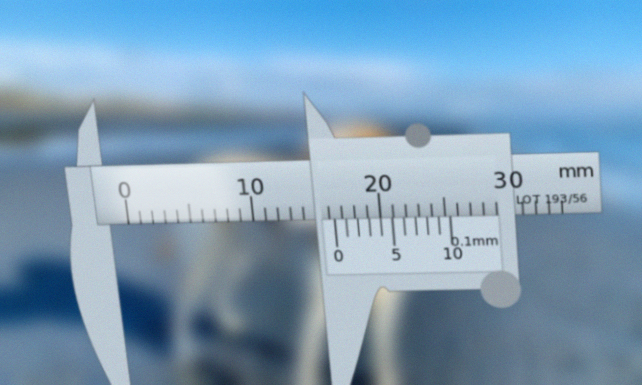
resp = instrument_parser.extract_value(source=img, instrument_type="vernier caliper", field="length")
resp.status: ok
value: 16.4 mm
